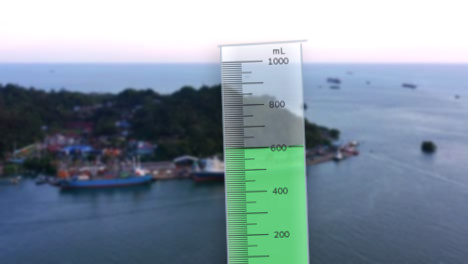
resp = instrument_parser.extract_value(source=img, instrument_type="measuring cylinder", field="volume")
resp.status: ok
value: 600 mL
